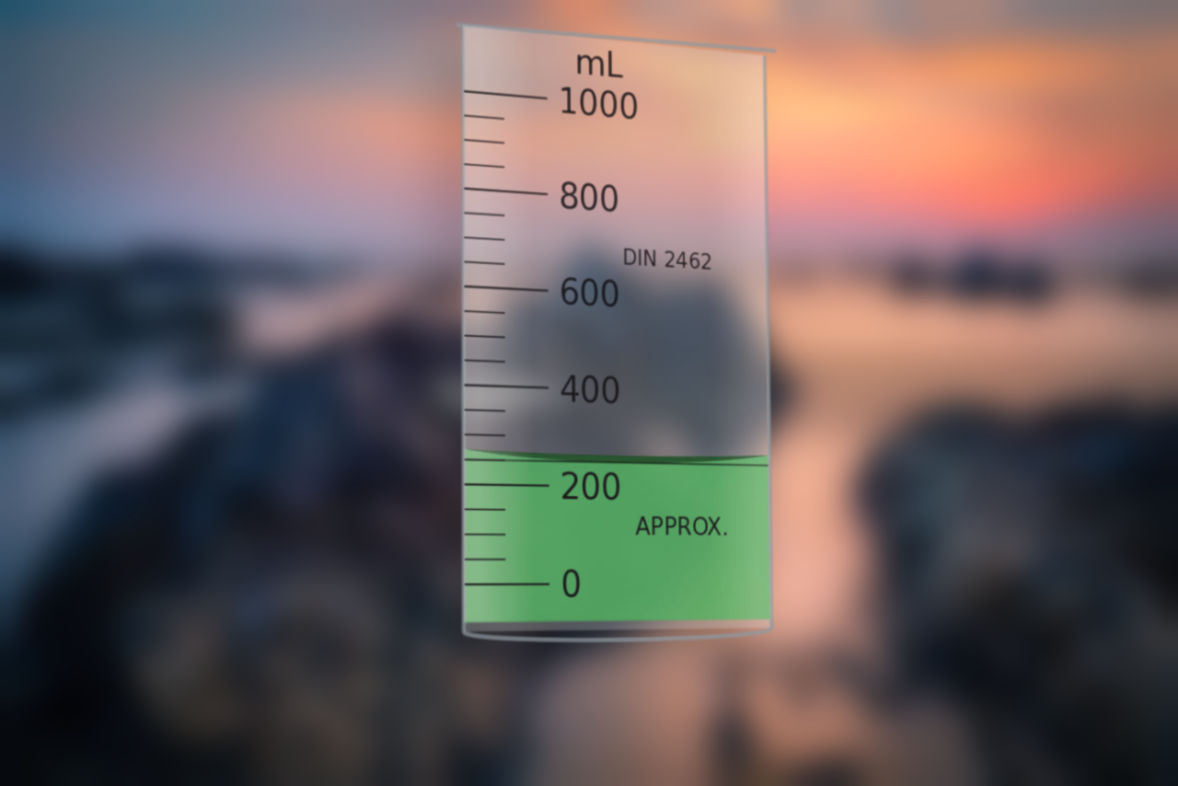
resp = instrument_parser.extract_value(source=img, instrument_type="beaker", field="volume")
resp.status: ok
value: 250 mL
